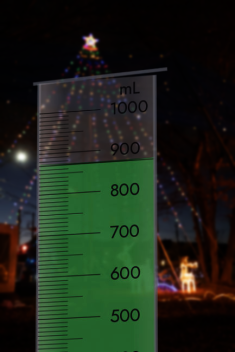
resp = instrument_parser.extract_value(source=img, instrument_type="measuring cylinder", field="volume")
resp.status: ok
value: 870 mL
